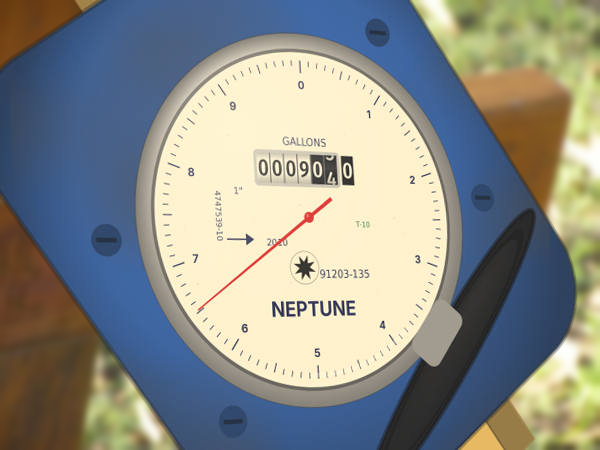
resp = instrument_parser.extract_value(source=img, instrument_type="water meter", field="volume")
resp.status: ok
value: 9036.5 gal
